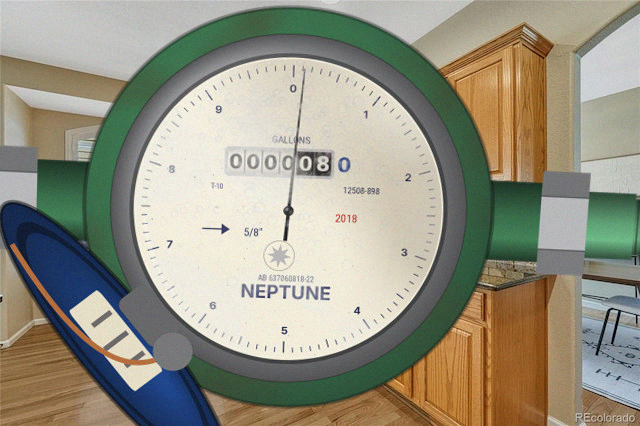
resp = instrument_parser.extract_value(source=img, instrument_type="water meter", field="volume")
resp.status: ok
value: 80.1 gal
